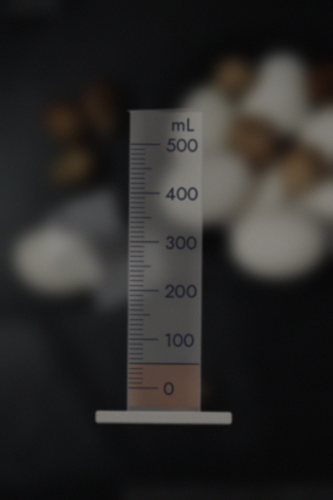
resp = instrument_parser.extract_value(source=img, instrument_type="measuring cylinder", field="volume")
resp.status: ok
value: 50 mL
